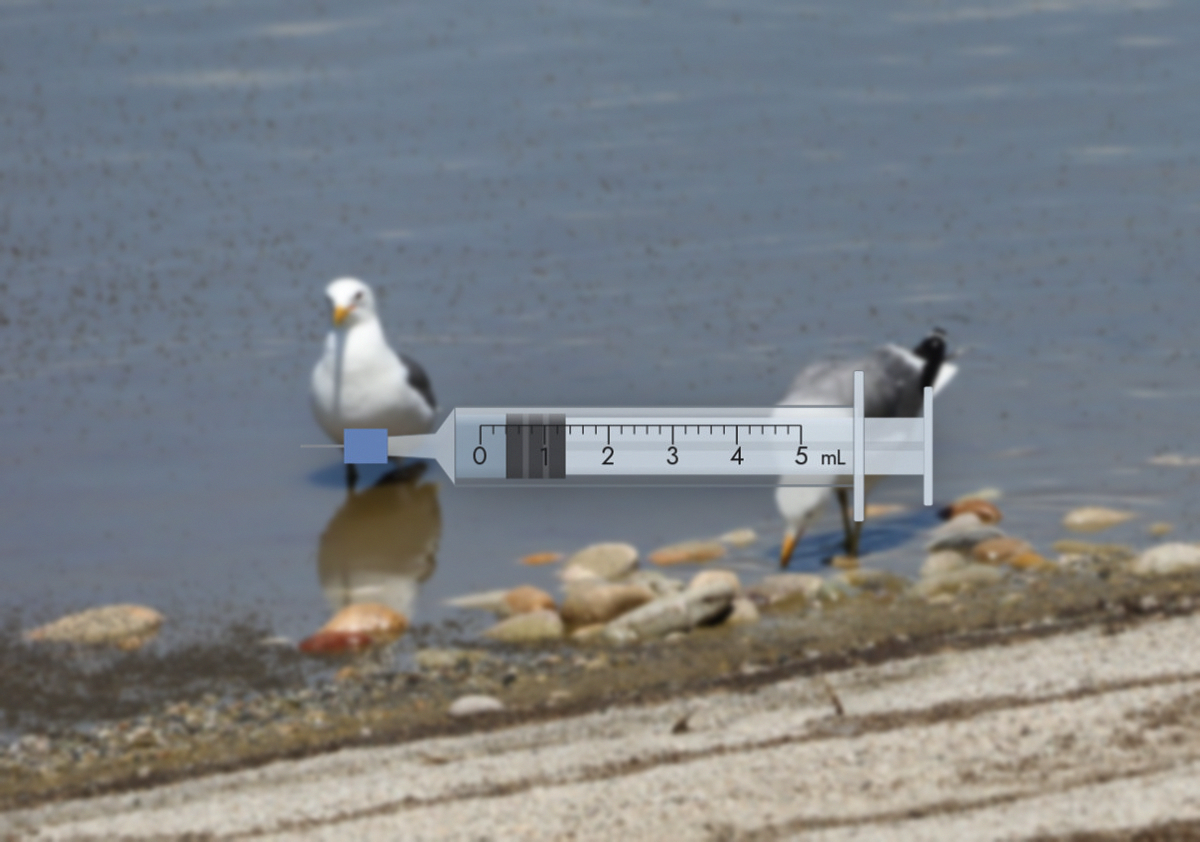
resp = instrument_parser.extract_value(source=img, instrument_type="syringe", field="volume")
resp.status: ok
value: 0.4 mL
